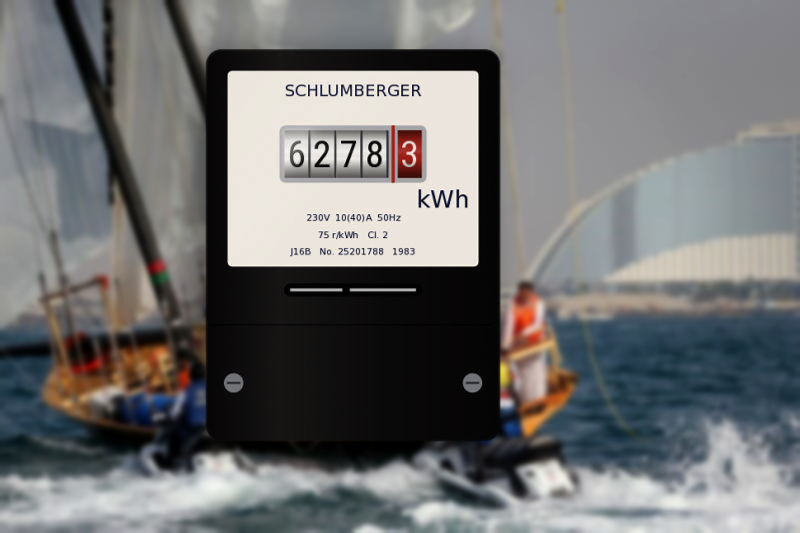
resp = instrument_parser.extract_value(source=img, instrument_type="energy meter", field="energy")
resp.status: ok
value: 6278.3 kWh
